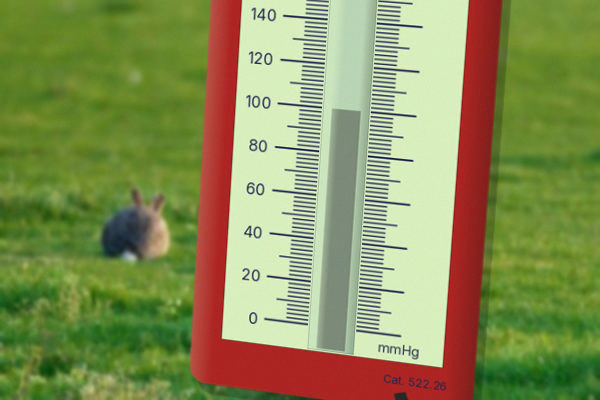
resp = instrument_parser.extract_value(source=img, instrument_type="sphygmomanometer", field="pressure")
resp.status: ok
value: 100 mmHg
